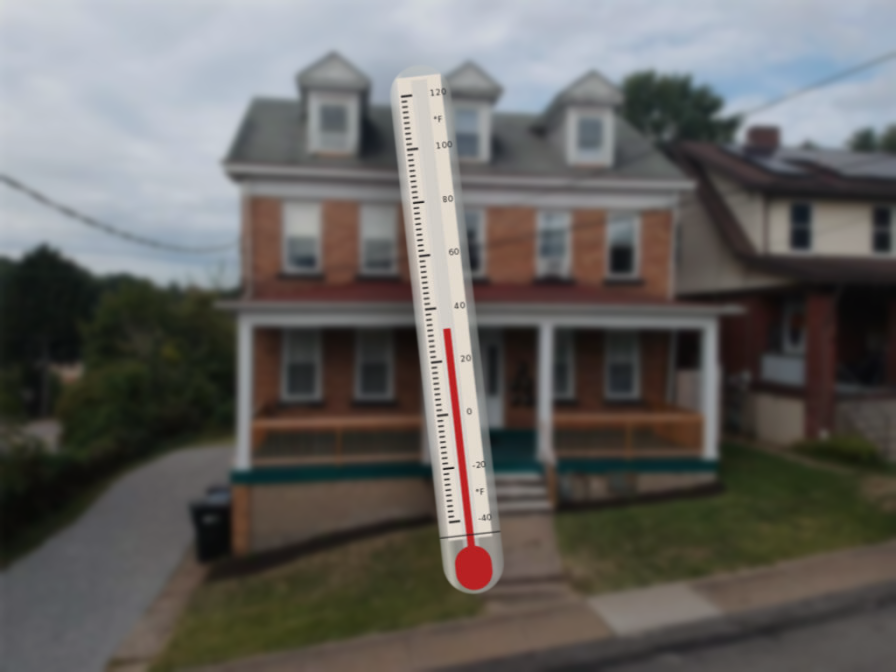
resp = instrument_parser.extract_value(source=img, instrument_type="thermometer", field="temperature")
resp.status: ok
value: 32 °F
